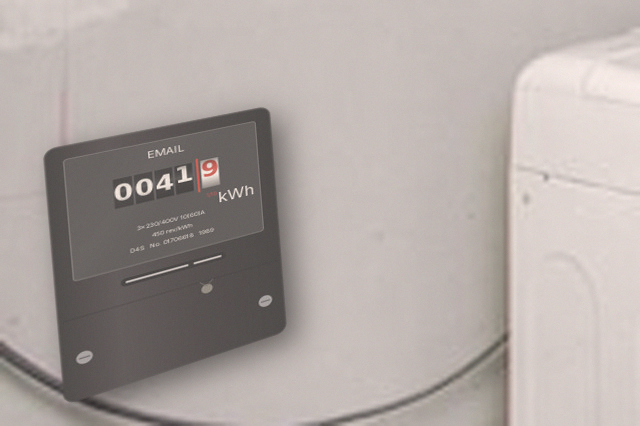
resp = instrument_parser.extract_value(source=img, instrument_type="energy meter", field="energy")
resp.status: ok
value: 41.9 kWh
